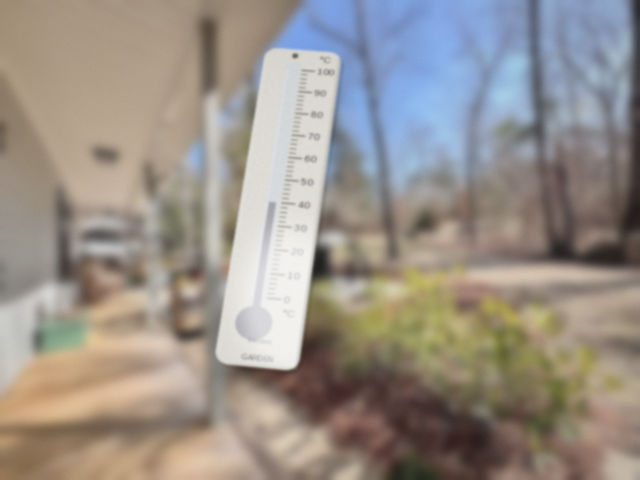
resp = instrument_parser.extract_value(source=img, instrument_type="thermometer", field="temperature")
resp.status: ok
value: 40 °C
